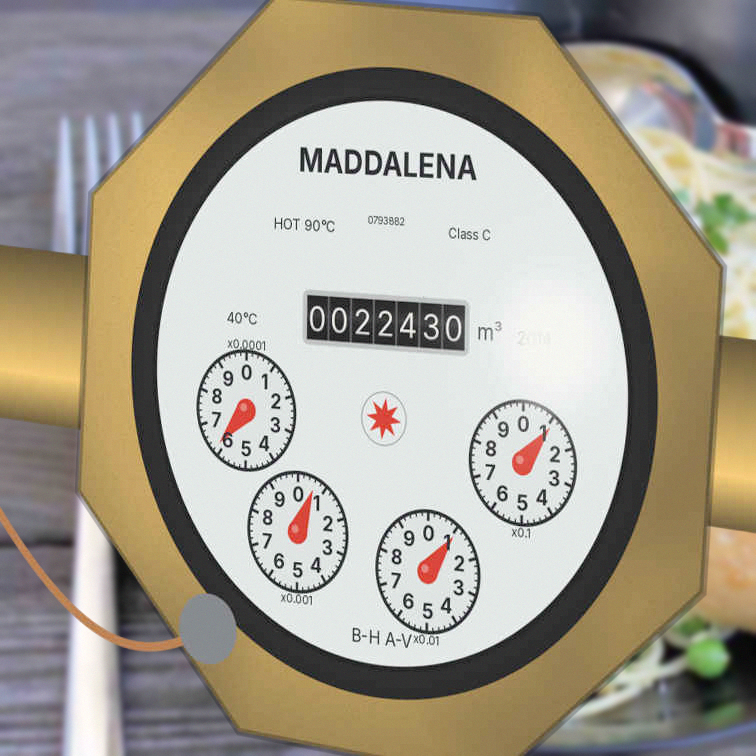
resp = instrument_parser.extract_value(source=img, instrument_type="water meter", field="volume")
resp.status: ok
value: 22430.1106 m³
